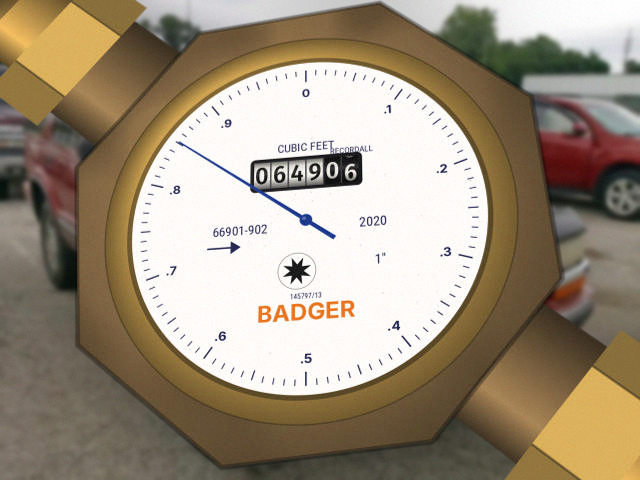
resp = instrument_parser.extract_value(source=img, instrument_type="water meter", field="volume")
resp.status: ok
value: 64905.85 ft³
